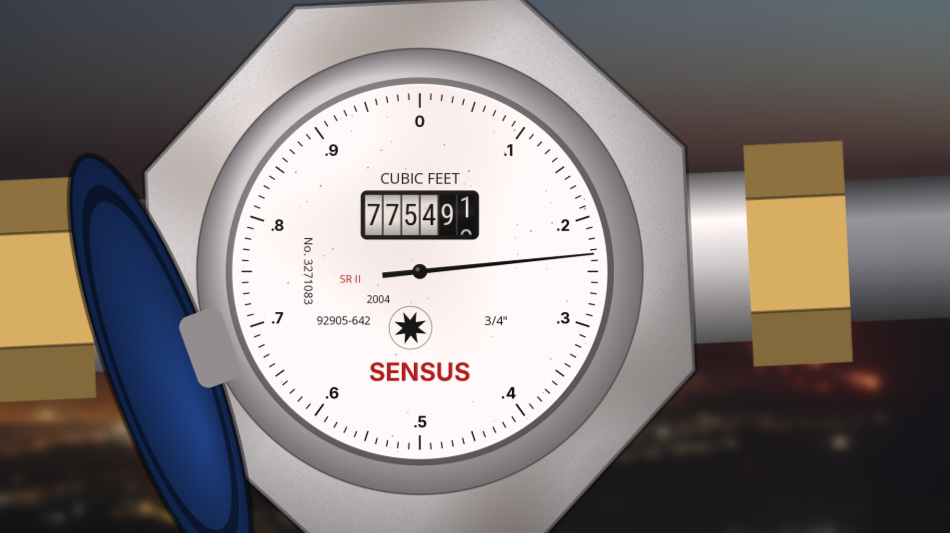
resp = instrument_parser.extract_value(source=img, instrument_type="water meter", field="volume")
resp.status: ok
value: 775491.23 ft³
